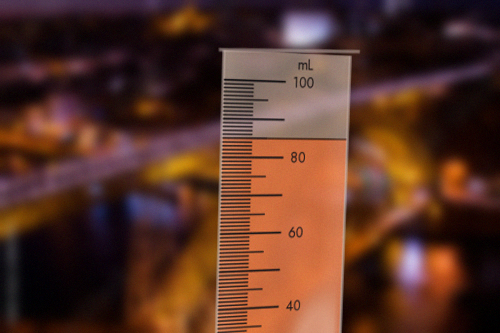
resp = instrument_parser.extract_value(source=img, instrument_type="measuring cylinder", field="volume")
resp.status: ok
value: 85 mL
